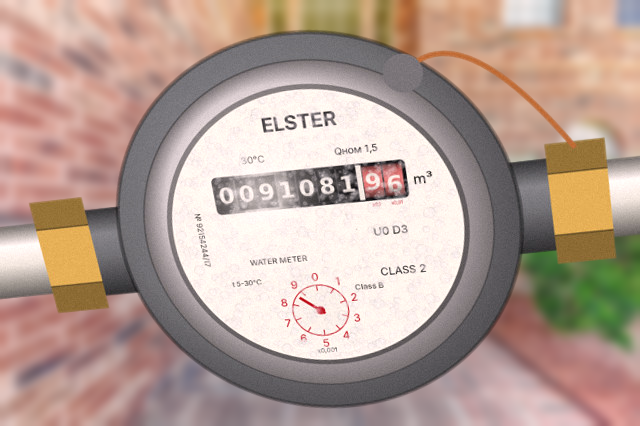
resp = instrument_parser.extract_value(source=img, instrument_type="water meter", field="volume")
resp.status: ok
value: 91081.958 m³
